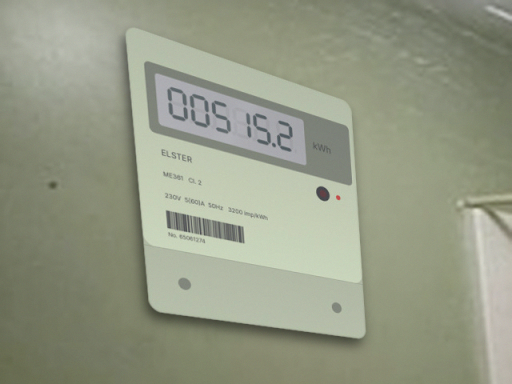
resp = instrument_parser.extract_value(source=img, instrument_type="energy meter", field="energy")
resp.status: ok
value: 515.2 kWh
